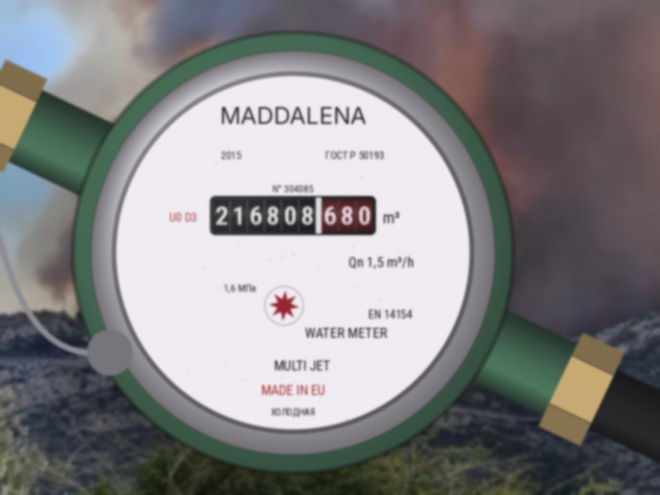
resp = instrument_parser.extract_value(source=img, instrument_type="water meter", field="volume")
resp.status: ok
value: 216808.680 m³
